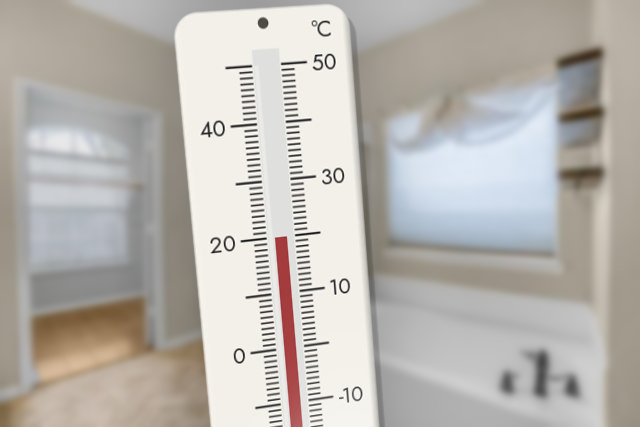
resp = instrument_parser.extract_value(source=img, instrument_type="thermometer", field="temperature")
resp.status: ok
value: 20 °C
